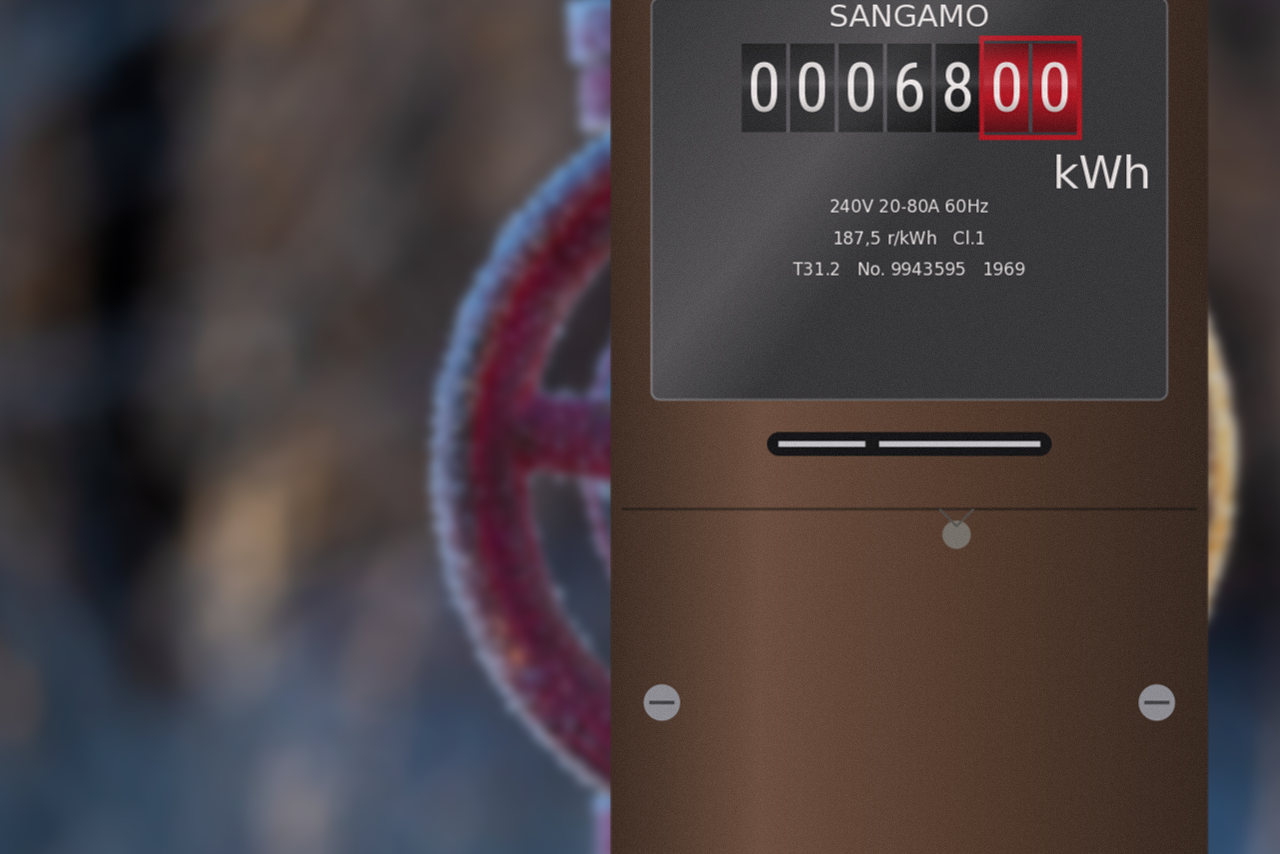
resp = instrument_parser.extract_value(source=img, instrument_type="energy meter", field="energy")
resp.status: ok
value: 68.00 kWh
